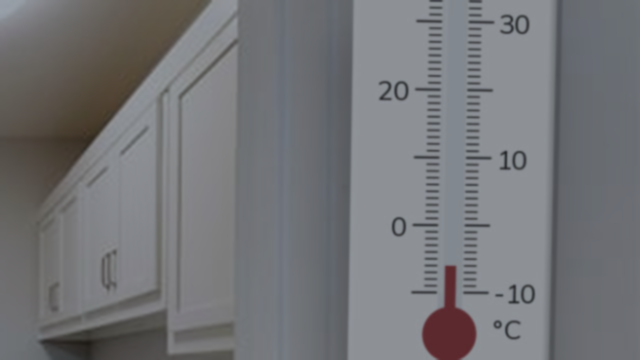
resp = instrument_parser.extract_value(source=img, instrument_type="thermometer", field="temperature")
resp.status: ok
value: -6 °C
